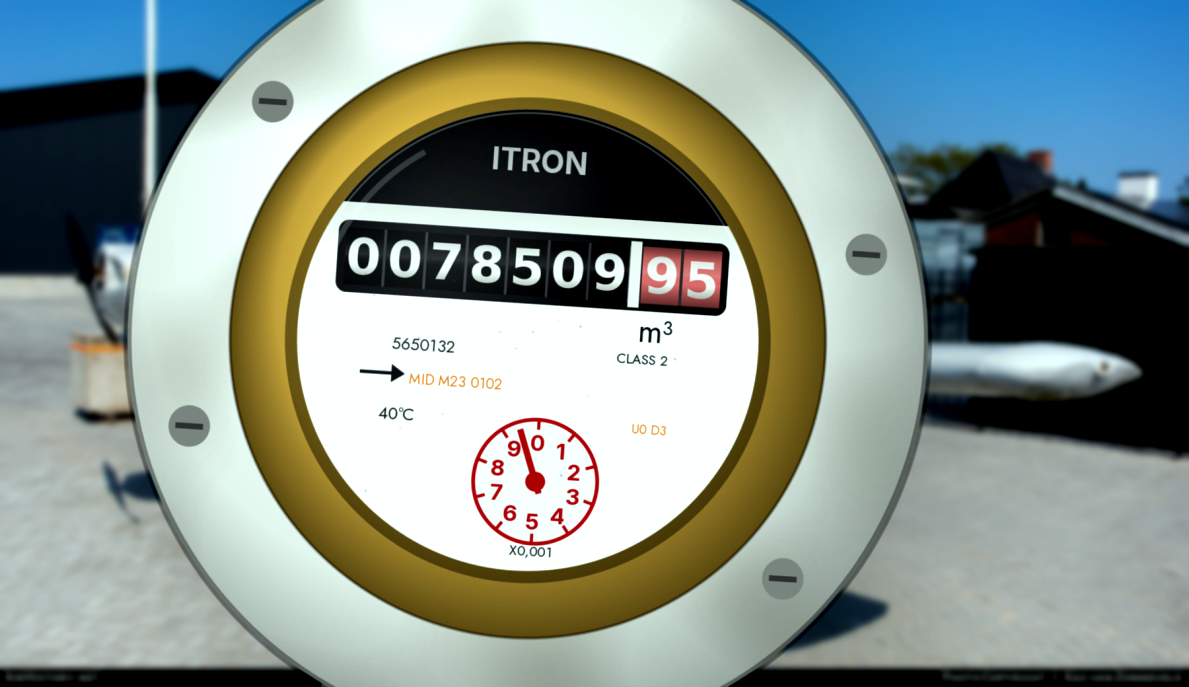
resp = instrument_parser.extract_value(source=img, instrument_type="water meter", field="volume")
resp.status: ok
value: 78509.949 m³
